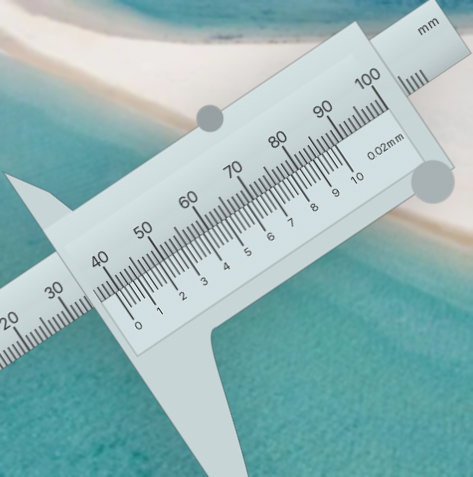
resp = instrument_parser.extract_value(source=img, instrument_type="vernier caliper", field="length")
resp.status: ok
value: 39.2 mm
